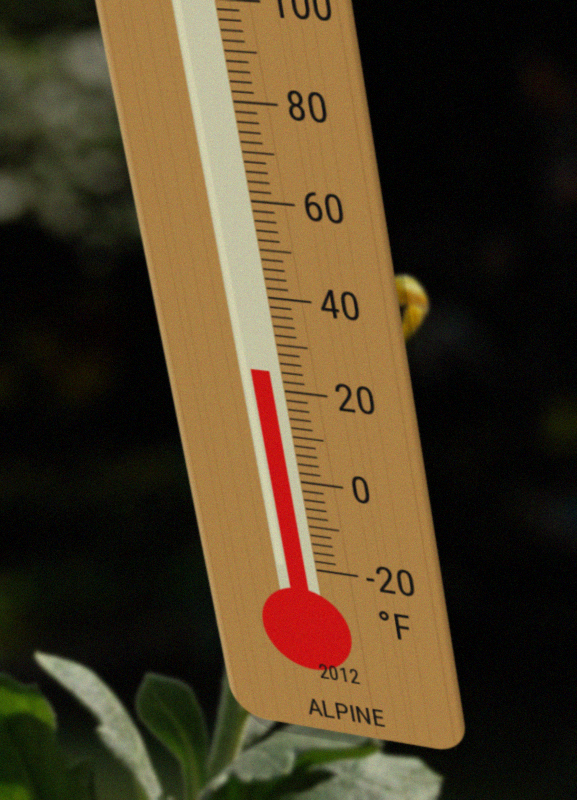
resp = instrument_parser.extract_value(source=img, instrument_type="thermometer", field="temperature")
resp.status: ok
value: 24 °F
